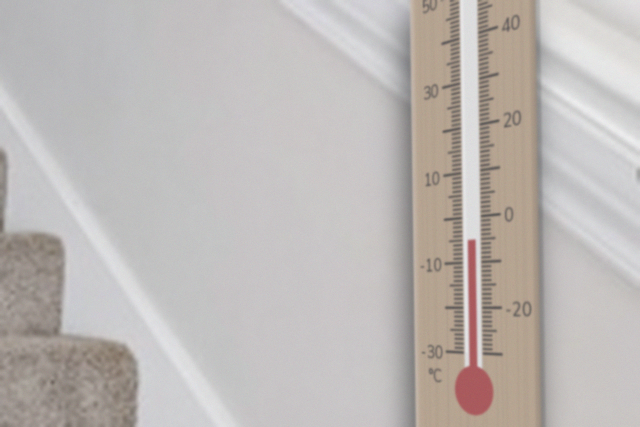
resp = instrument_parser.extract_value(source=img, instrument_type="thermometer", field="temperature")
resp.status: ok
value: -5 °C
